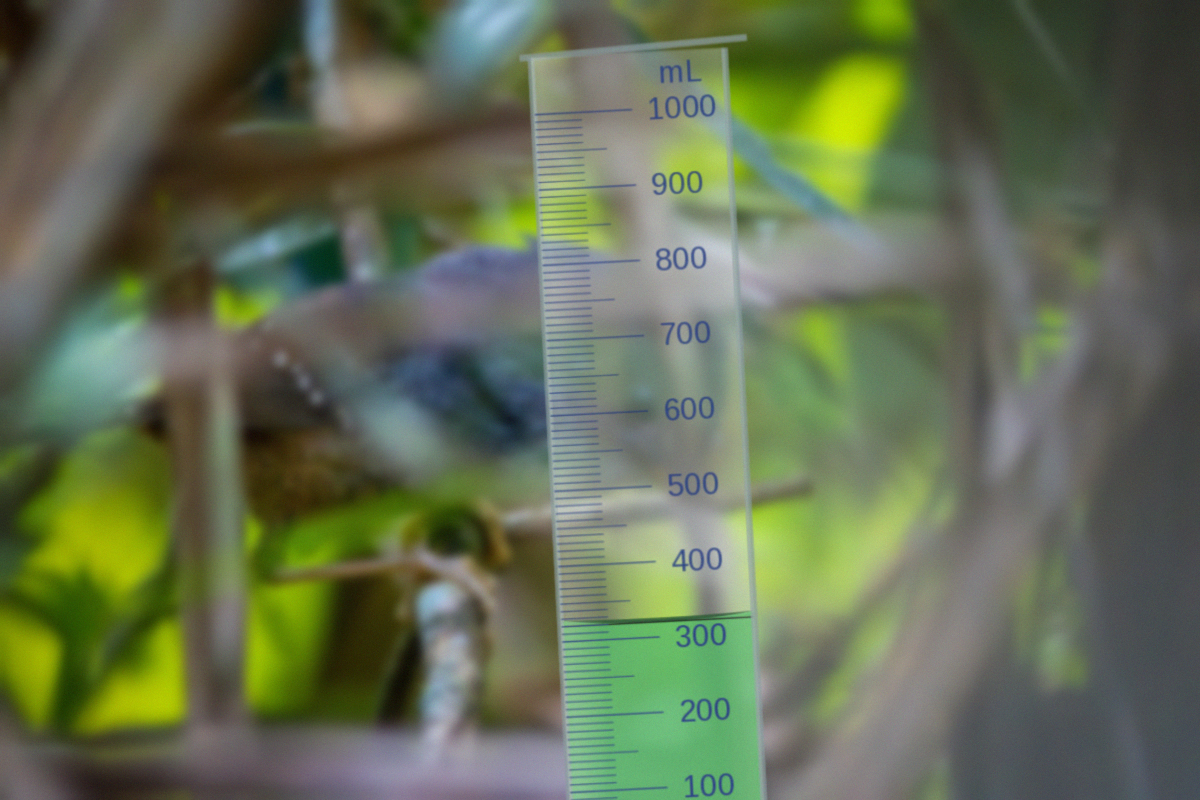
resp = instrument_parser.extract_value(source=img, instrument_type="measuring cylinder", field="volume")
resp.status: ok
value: 320 mL
